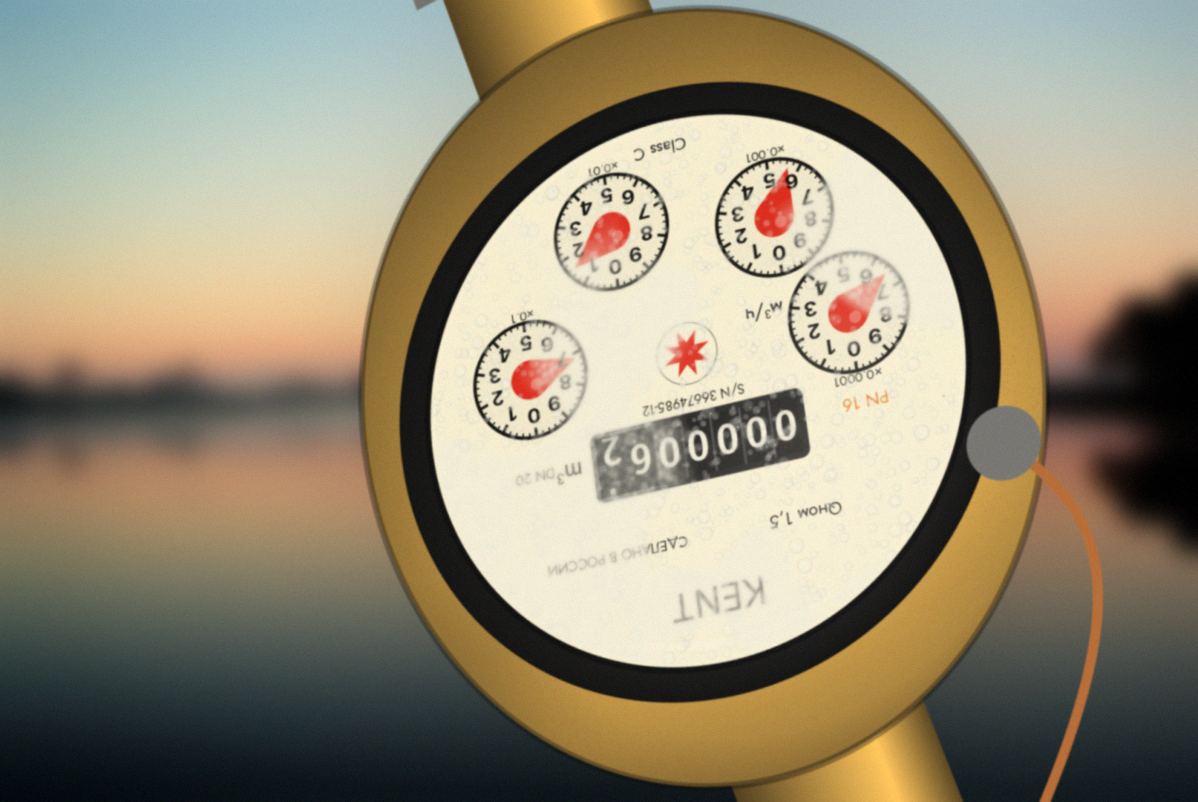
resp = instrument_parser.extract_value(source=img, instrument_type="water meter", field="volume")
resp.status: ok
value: 61.7156 m³
